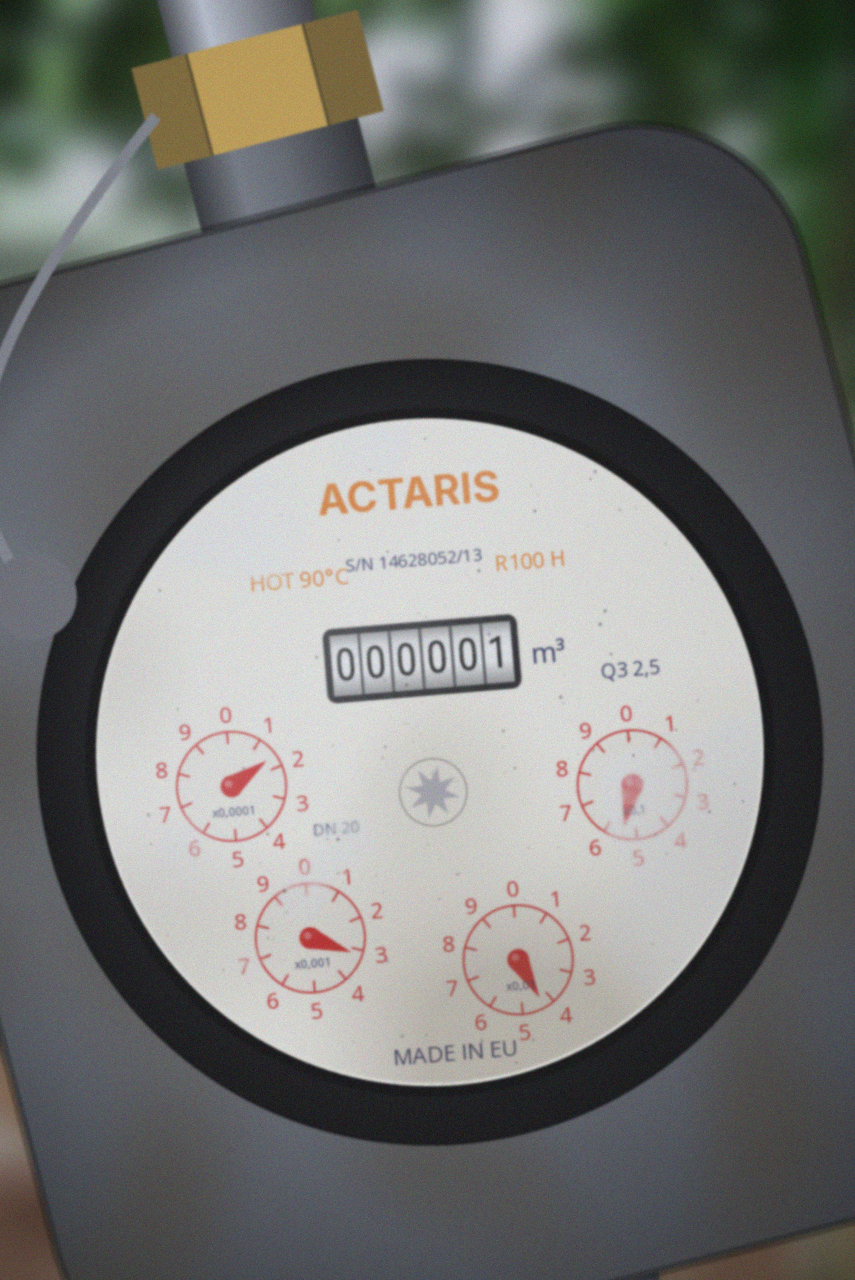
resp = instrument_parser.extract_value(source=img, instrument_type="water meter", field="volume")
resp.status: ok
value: 1.5431 m³
